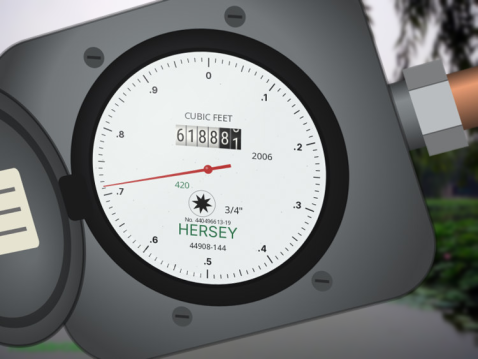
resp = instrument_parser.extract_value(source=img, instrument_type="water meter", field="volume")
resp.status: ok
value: 618880.71 ft³
